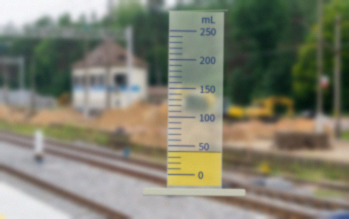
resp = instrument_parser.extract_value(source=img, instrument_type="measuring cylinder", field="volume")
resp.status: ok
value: 40 mL
